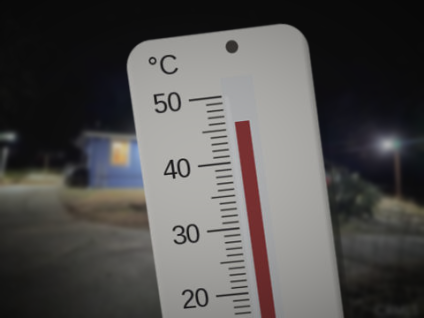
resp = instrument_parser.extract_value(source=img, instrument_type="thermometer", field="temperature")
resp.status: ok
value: 46 °C
